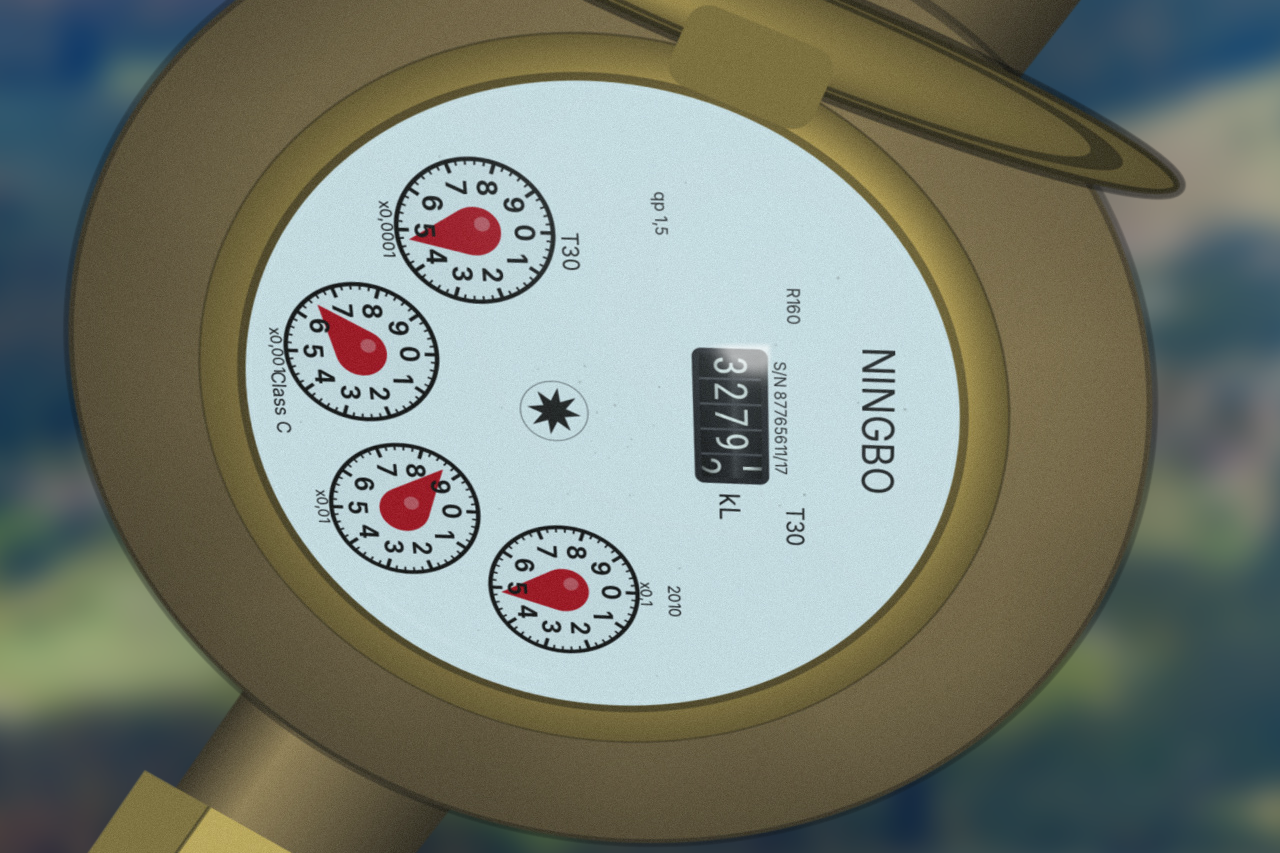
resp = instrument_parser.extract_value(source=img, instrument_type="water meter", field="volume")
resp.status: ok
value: 32791.4864 kL
